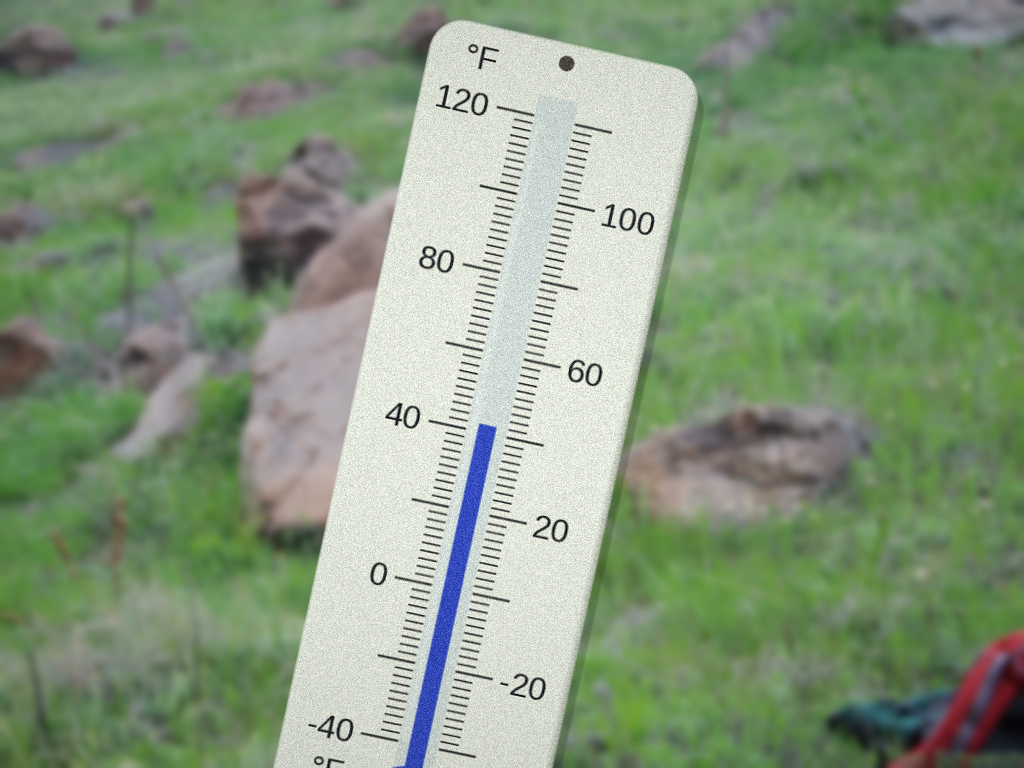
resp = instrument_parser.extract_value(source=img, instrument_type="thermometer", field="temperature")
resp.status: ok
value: 42 °F
